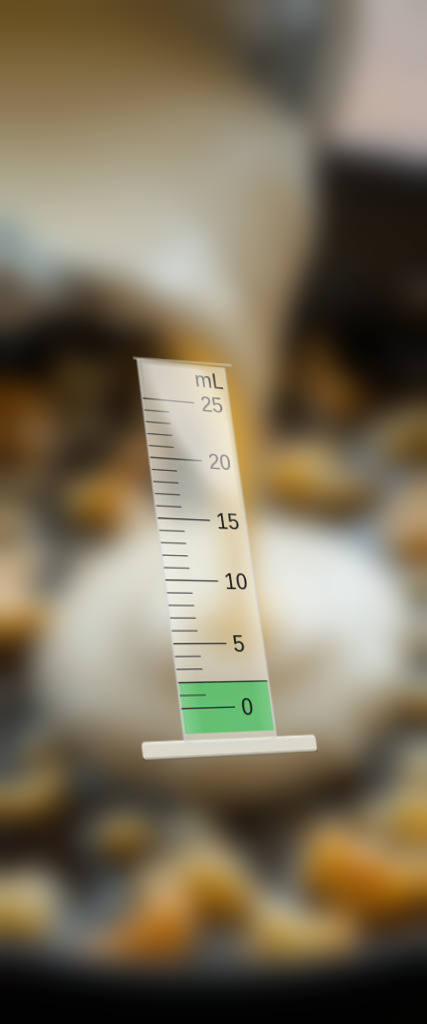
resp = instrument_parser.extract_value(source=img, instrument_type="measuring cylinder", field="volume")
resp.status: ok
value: 2 mL
